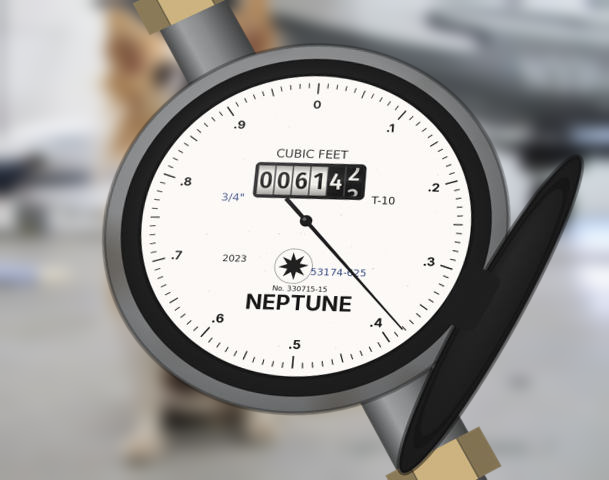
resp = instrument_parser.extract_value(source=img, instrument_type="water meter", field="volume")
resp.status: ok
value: 6142.38 ft³
